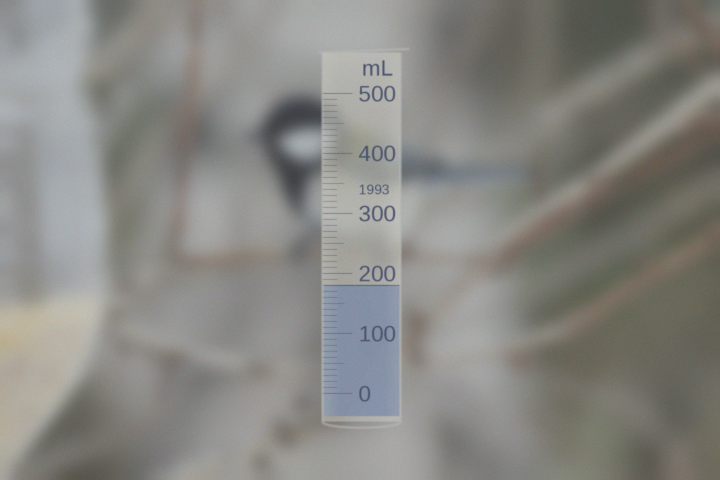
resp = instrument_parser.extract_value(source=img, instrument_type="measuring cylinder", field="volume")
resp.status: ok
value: 180 mL
